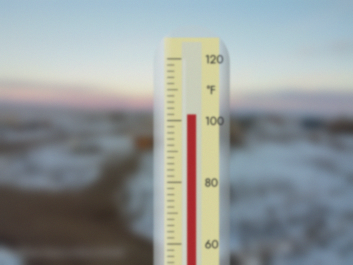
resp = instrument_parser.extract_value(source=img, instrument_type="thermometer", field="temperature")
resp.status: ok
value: 102 °F
